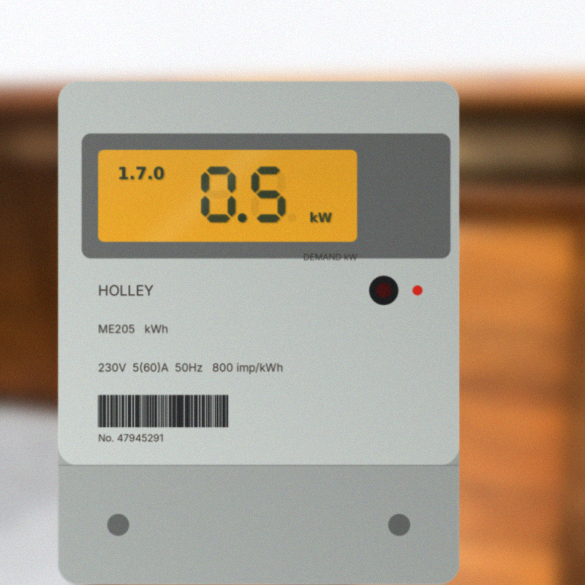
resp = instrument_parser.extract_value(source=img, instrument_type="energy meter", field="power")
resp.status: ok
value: 0.5 kW
